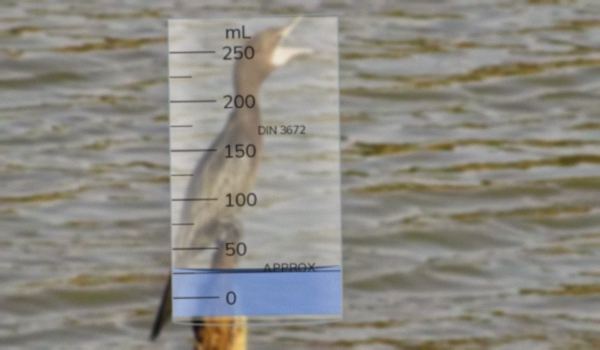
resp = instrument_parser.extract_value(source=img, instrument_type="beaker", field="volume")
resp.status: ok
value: 25 mL
